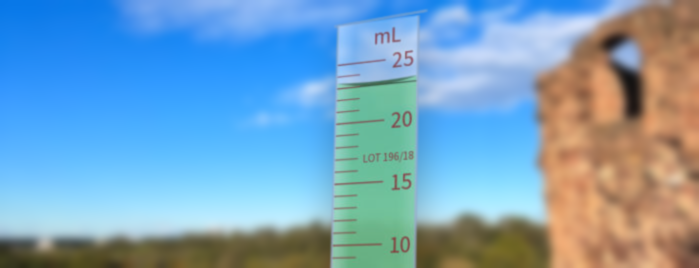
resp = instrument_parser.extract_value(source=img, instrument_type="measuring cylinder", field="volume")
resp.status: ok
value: 23 mL
